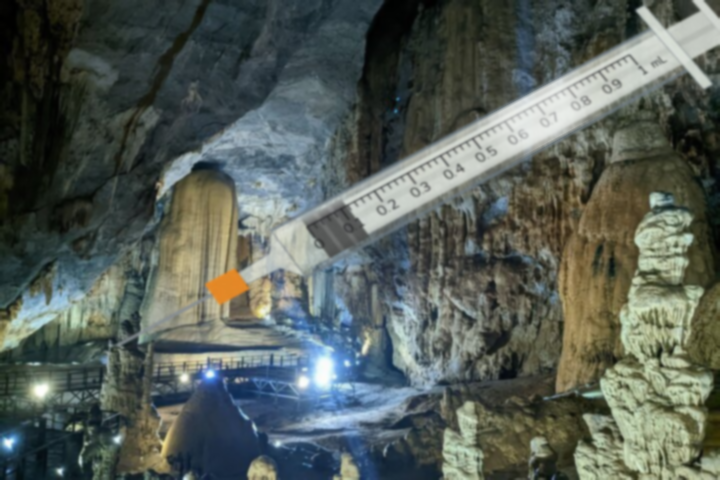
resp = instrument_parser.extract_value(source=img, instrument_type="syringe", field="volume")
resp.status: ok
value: 0 mL
